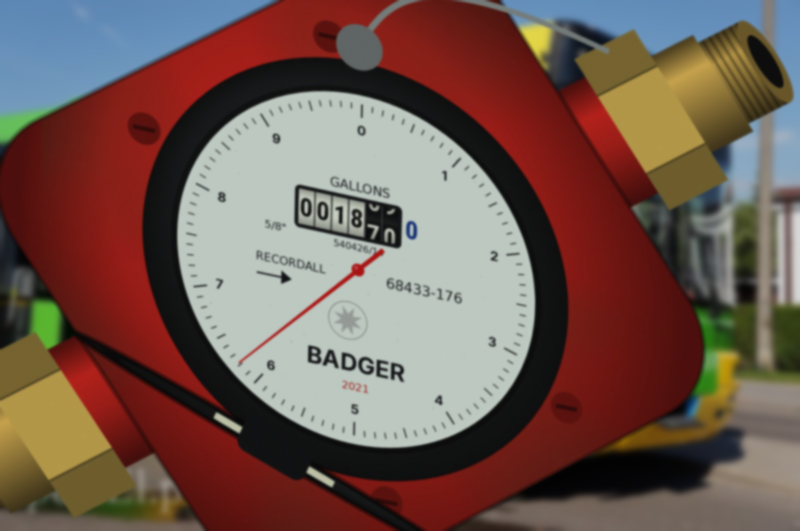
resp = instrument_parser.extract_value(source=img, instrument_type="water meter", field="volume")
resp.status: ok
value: 18696.2 gal
